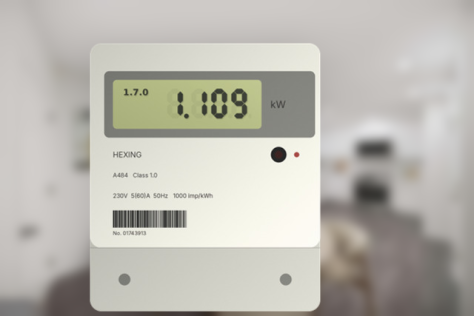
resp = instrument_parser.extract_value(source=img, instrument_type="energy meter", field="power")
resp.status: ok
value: 1.109 kW
